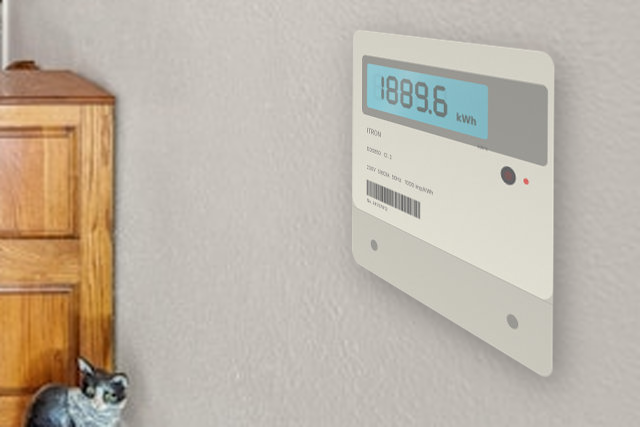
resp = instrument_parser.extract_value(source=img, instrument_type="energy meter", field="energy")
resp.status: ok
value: 1889.6 kWh
